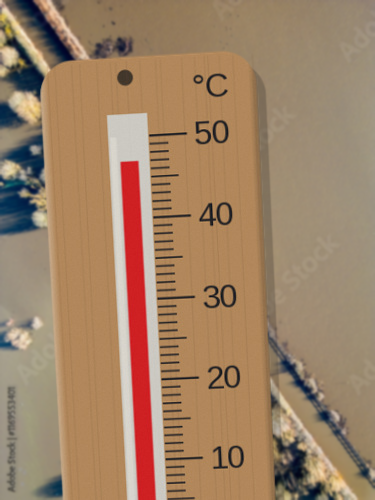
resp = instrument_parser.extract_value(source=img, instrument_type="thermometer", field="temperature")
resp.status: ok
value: 47 °C
